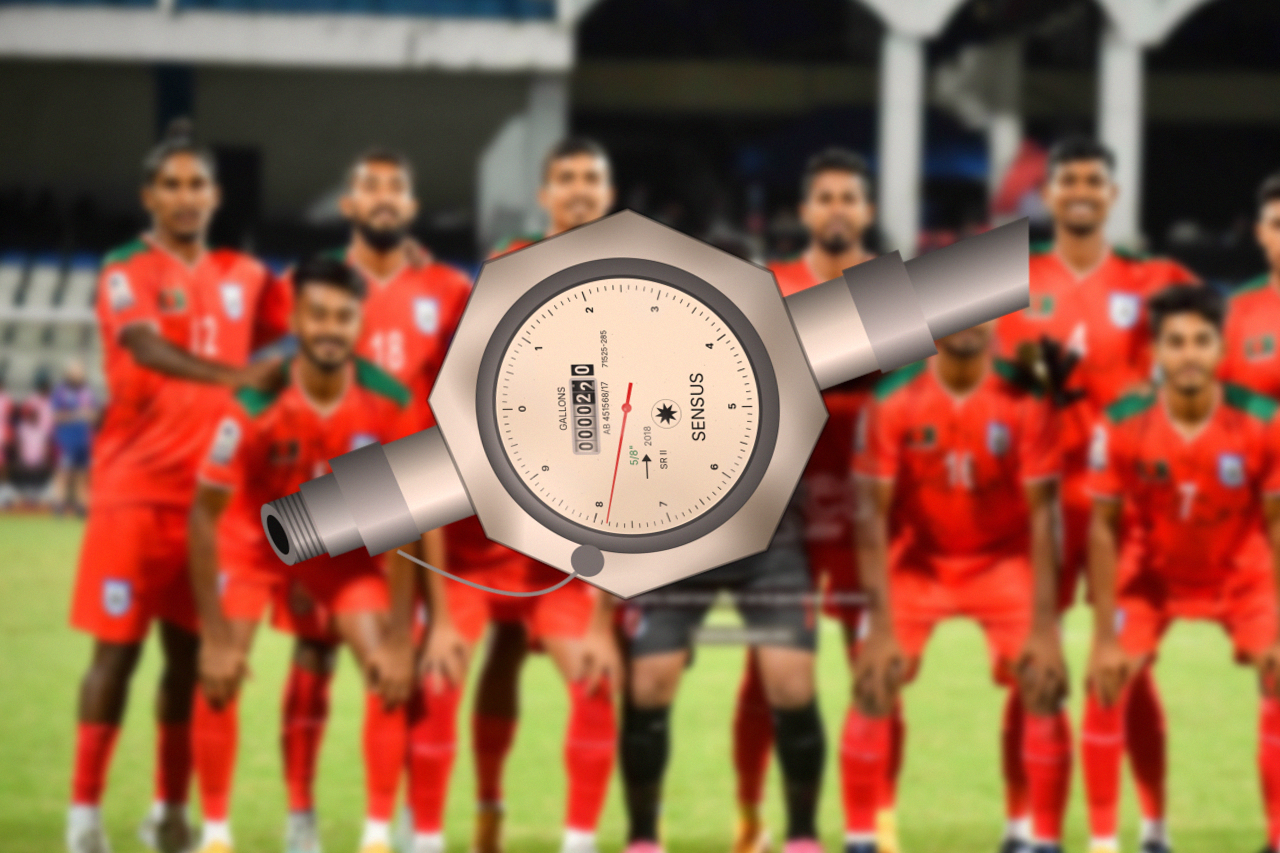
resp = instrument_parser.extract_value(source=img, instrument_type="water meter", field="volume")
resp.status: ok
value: 217.8 gal
